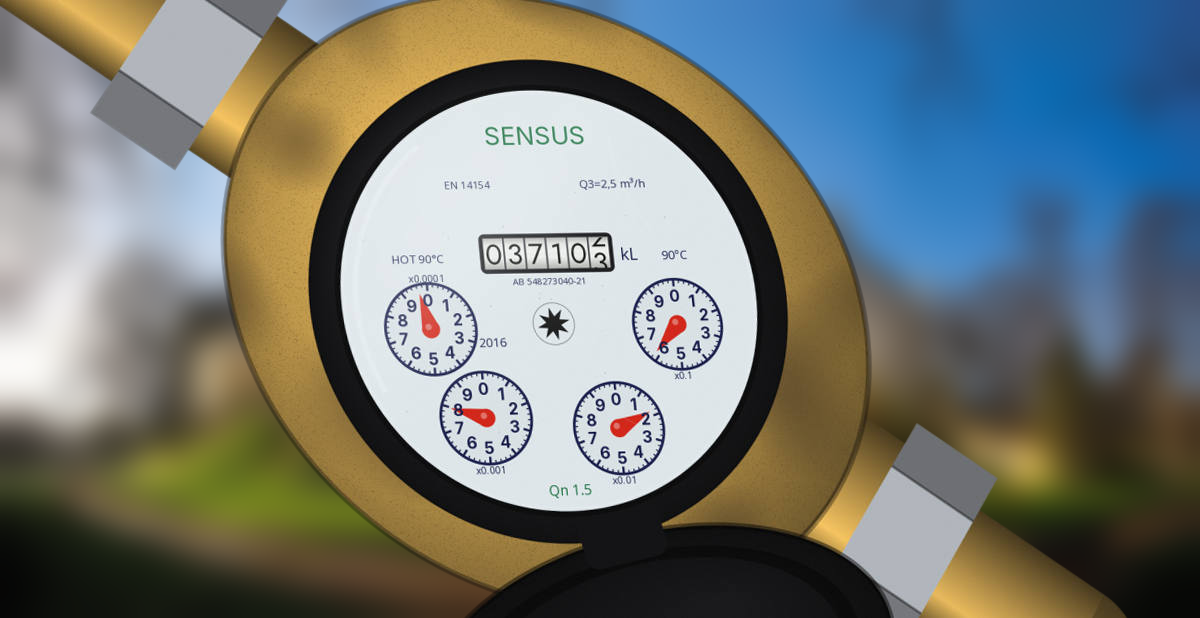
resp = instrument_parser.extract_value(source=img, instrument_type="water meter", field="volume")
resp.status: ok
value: 37102.6179 kL
